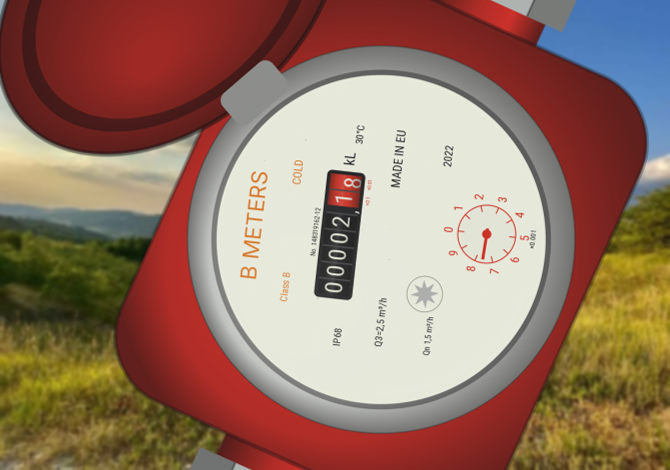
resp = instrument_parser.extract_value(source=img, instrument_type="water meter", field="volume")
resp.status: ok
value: 2.177 kL
